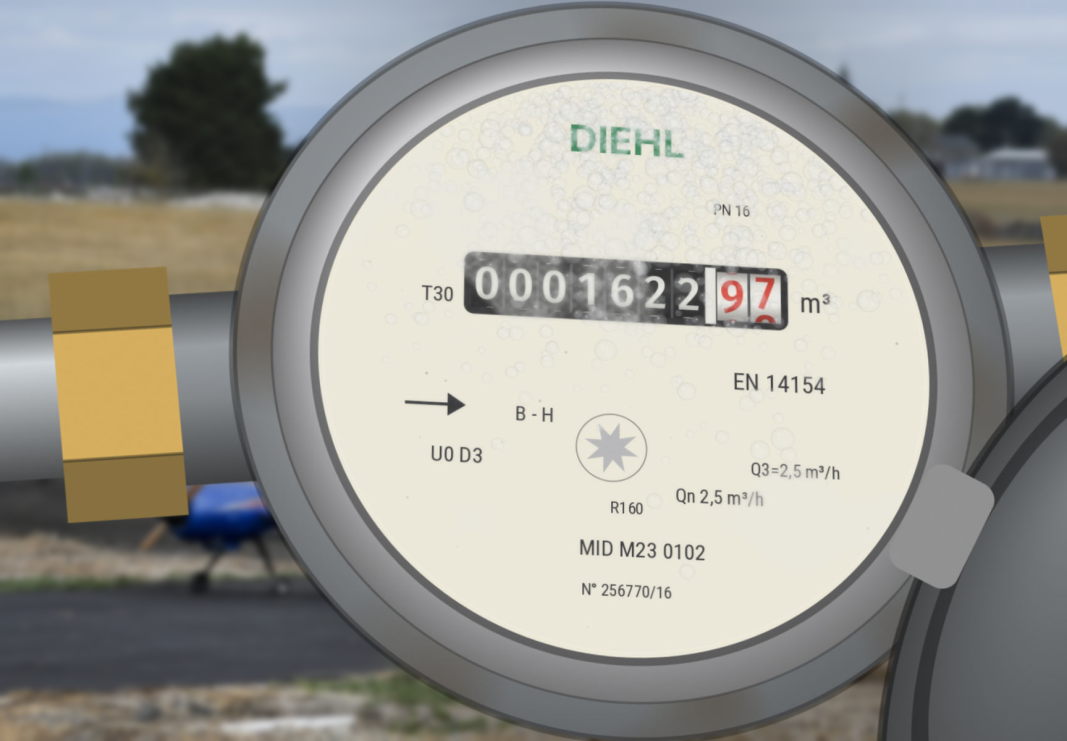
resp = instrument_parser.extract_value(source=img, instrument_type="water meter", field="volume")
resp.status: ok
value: 1622.97 m³
